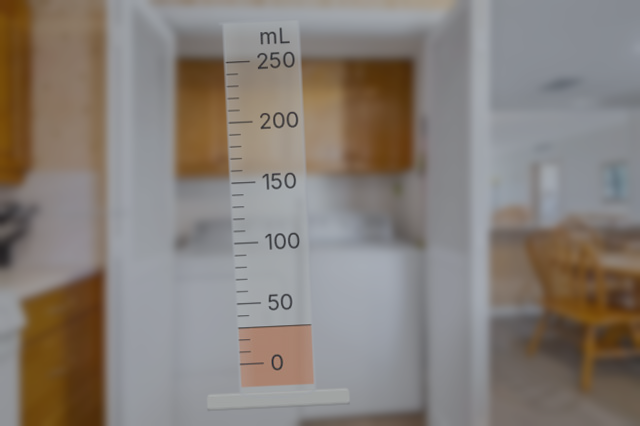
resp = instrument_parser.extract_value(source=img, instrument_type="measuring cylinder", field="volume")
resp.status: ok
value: 30 mL
